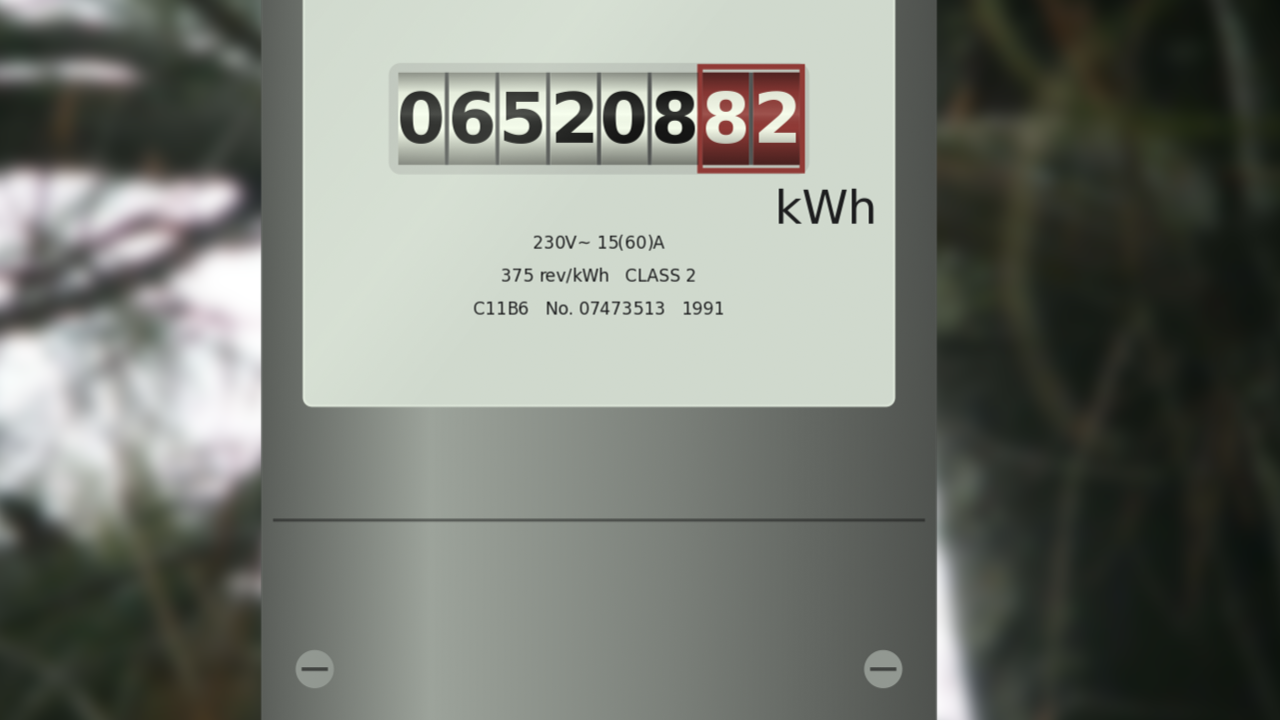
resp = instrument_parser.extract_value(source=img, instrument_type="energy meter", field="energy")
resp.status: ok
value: 65208.82 kWh
